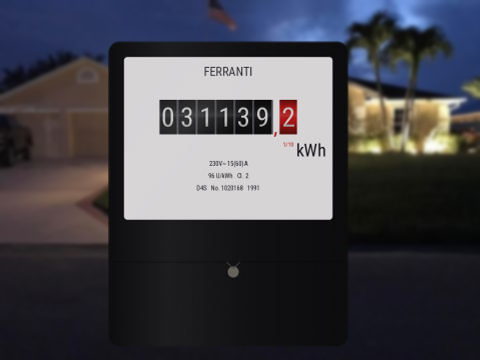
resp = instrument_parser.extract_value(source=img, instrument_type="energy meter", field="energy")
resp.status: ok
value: 31139.2 kWh
